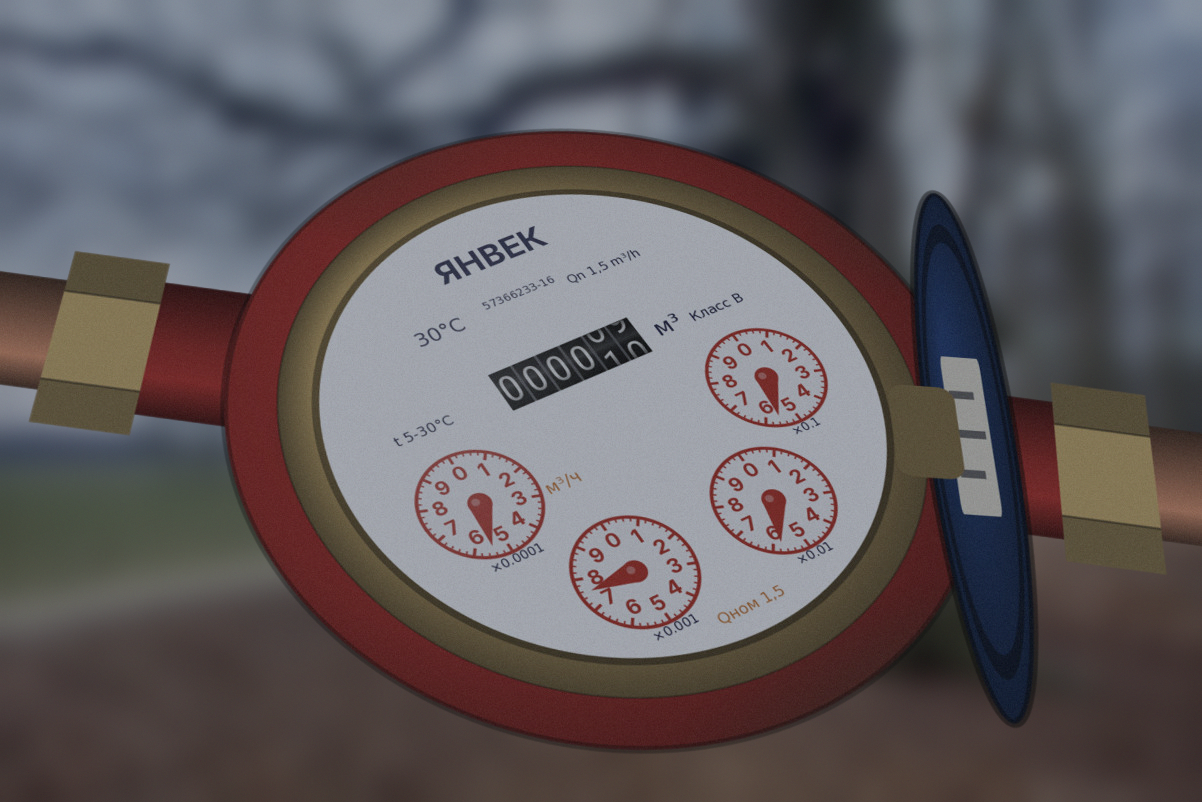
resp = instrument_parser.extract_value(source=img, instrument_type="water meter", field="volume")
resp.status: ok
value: 9.5575 m³
